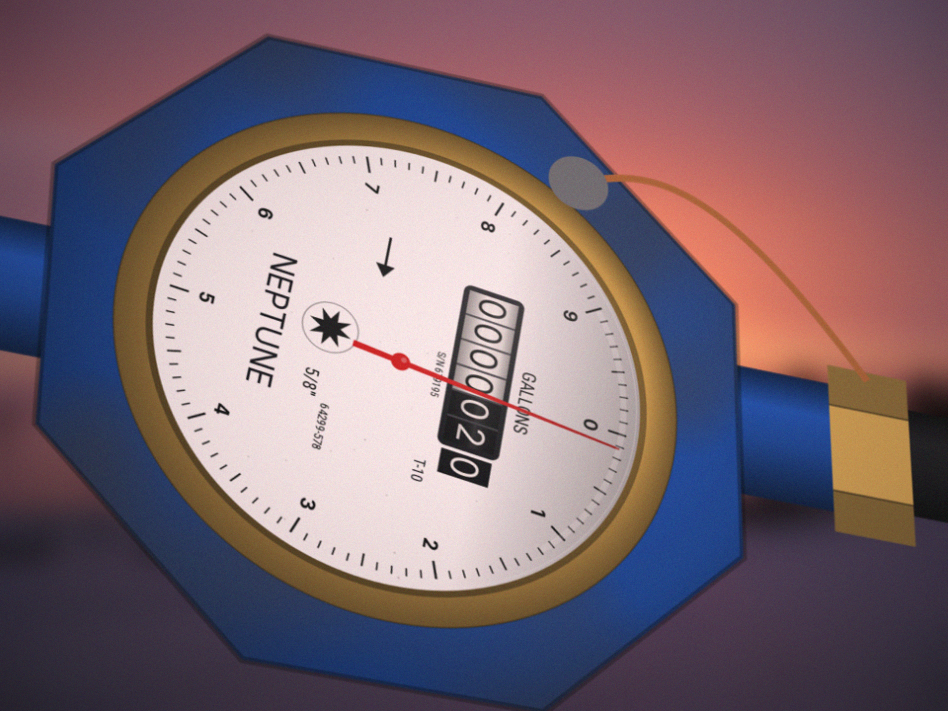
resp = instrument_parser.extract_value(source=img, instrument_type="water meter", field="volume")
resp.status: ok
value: 20.1 gal
